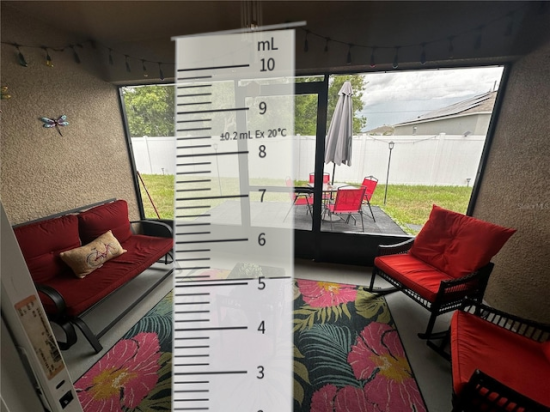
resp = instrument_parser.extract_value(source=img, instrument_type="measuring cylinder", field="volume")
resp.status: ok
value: 5.1 mL
